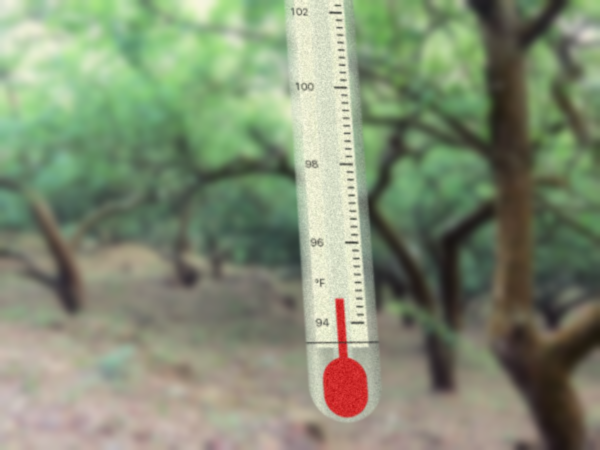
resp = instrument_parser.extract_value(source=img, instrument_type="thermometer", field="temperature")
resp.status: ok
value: 94.6 °F
